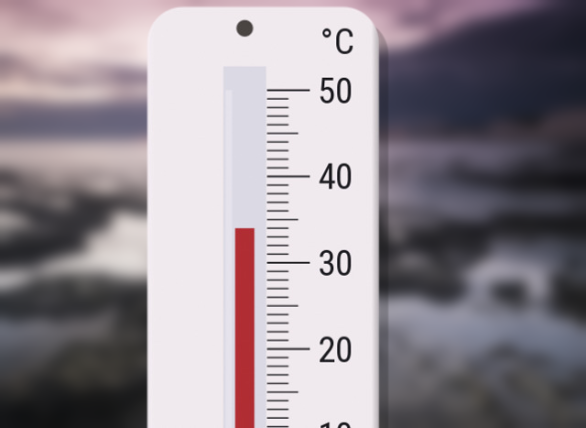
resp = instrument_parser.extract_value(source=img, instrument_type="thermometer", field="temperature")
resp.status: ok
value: 34 °C
